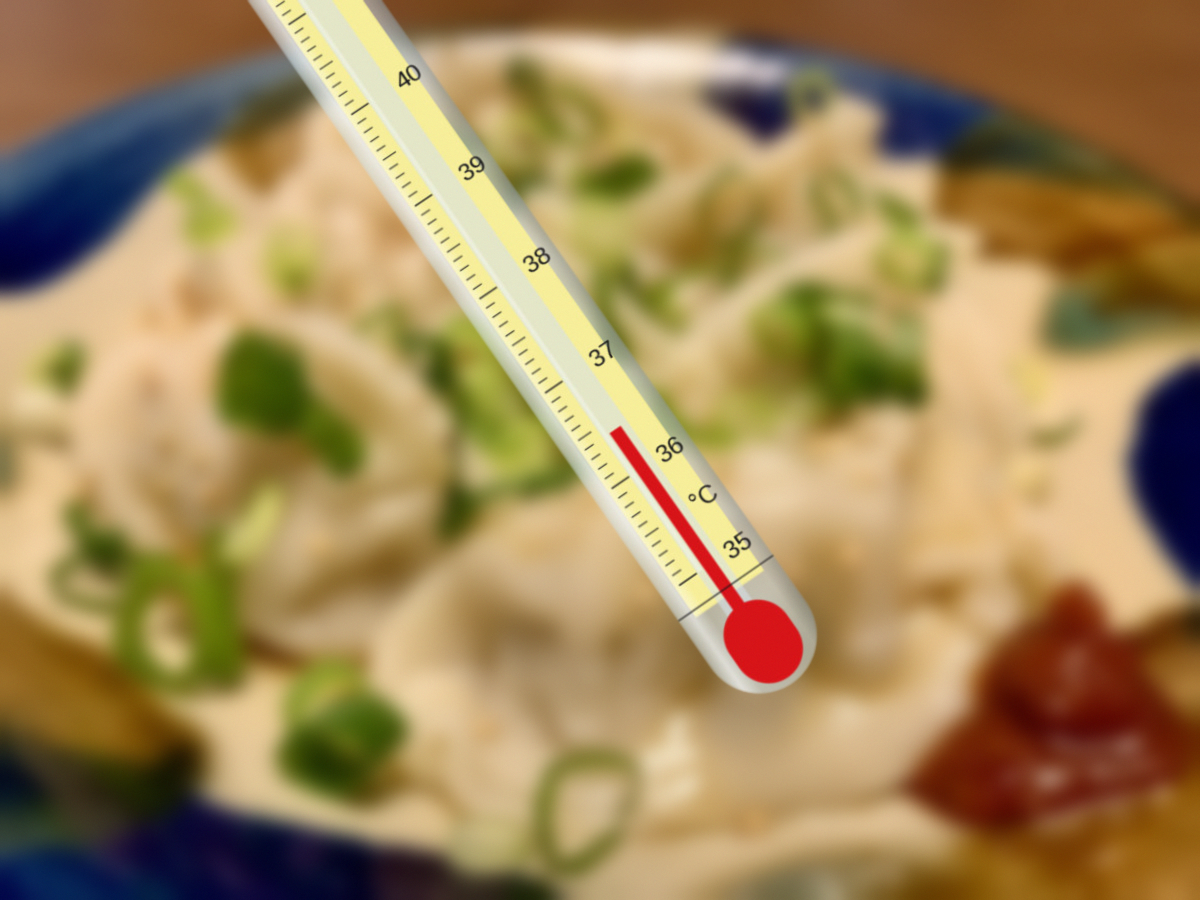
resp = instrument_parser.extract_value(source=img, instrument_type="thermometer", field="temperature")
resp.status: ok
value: 36.4 °C
